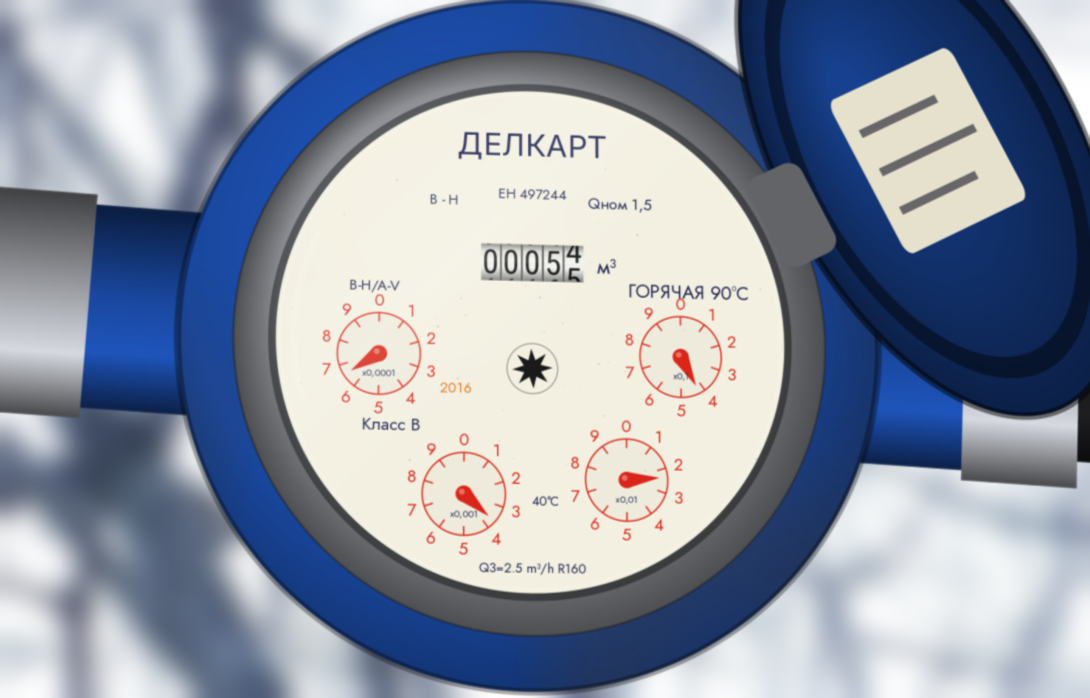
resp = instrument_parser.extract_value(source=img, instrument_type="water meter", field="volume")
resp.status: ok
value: 54.4236 m³
